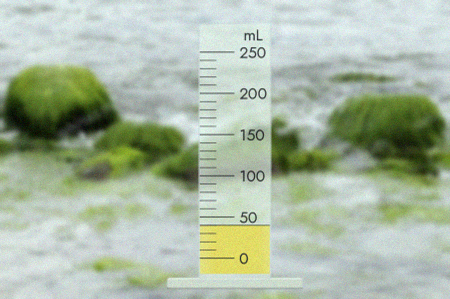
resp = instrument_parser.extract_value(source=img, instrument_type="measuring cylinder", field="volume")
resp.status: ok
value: 40 mL
